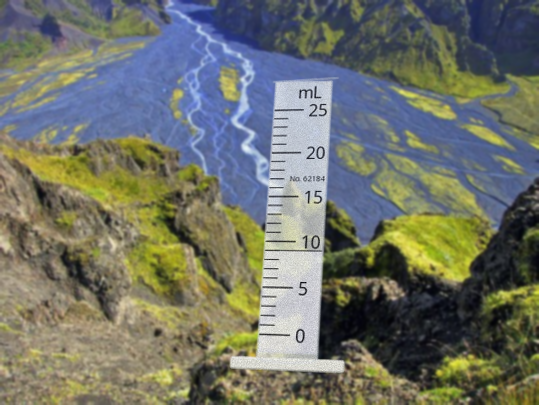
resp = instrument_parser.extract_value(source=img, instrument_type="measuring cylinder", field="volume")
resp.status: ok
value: 9 mL
